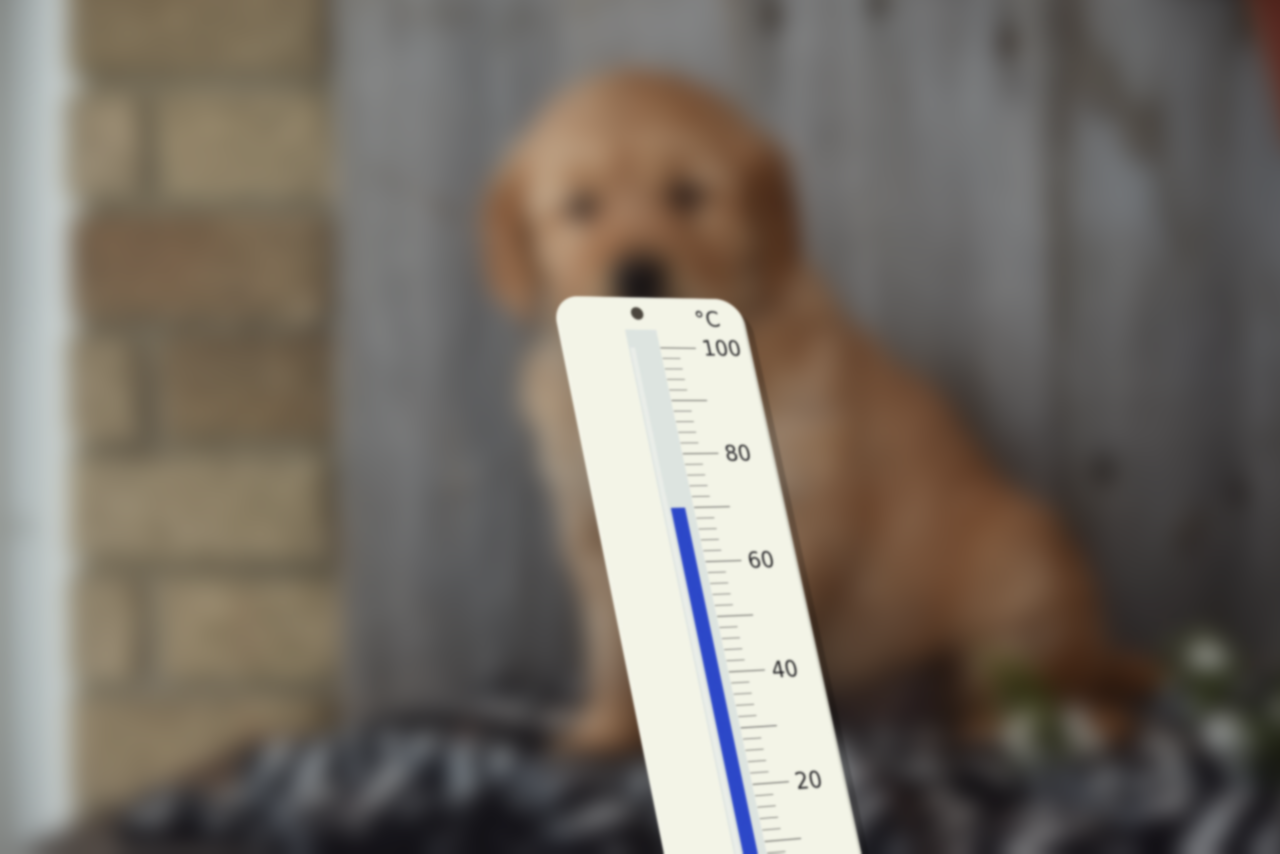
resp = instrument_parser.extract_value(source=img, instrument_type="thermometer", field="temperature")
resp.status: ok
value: 70 °C
